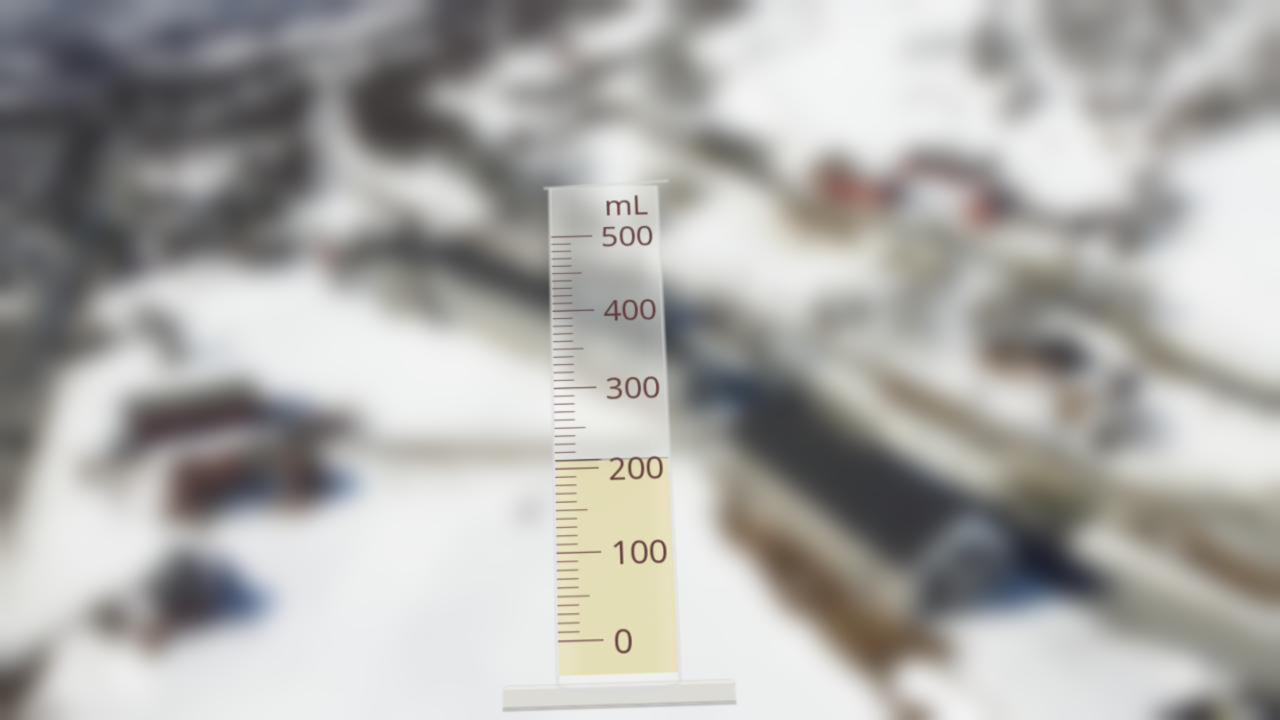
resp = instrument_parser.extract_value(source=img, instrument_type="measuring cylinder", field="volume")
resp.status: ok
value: 210 mL
